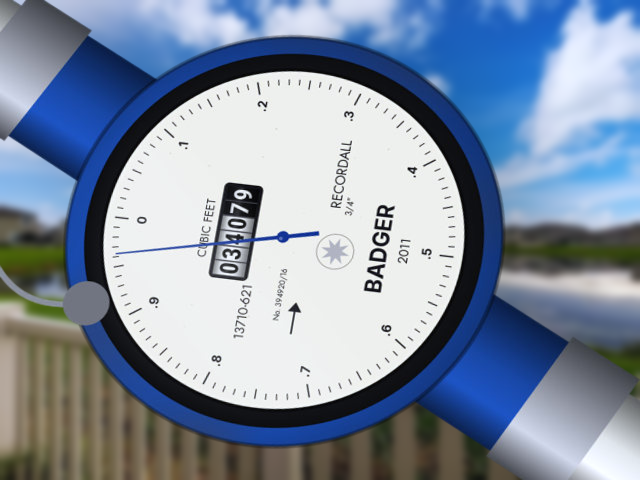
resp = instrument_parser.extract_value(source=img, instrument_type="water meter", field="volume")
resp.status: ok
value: 34078.96 ft³
